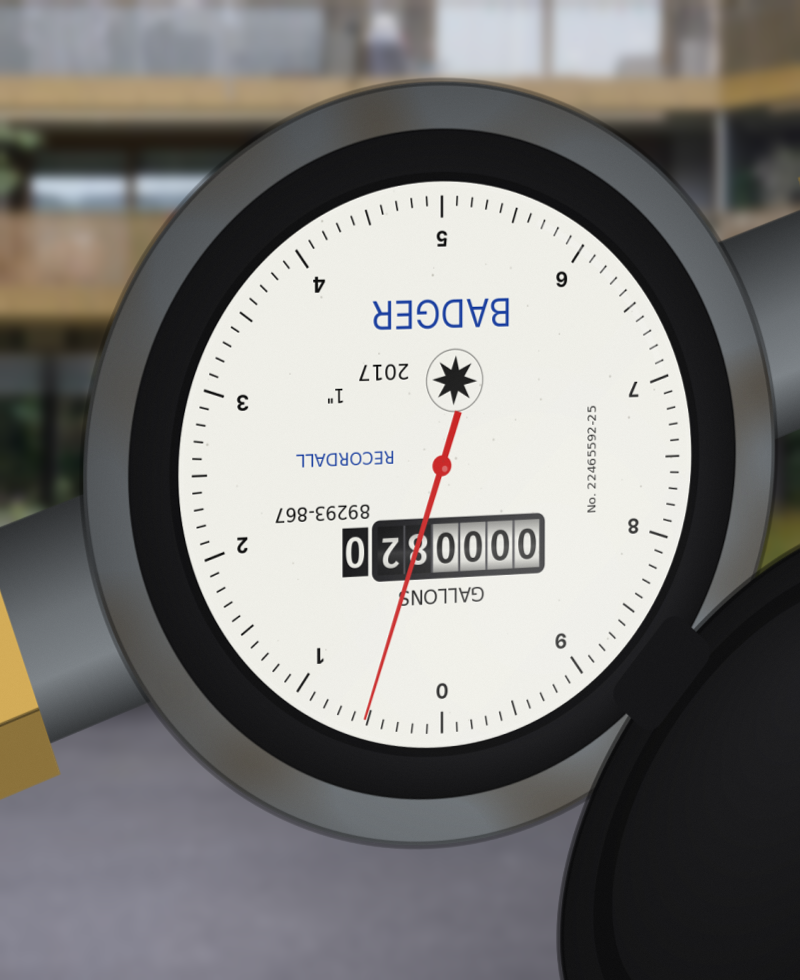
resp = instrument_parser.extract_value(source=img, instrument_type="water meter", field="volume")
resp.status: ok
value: 820.5 gal
